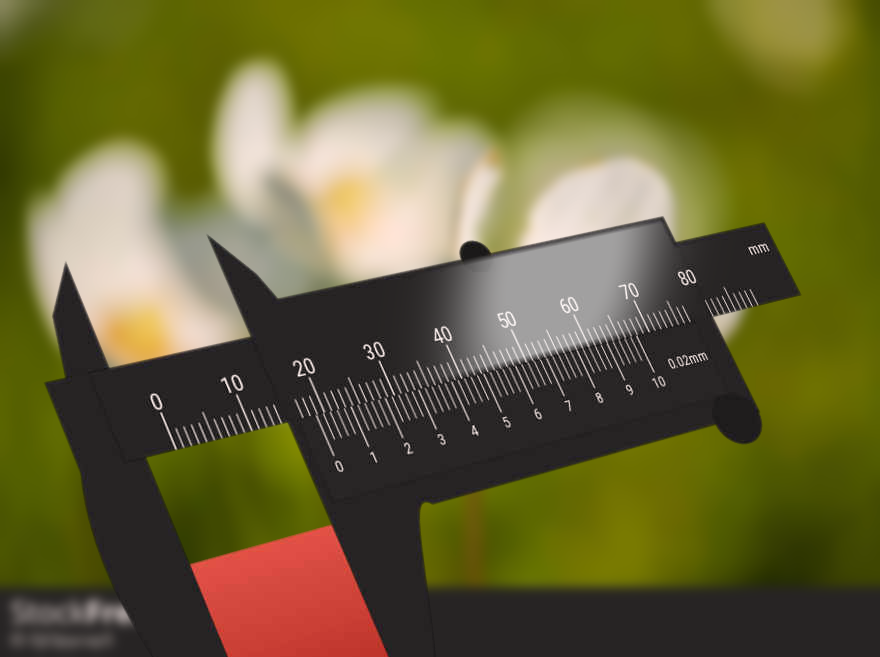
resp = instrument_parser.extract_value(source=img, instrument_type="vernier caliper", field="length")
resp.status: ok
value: 18.8 mm
